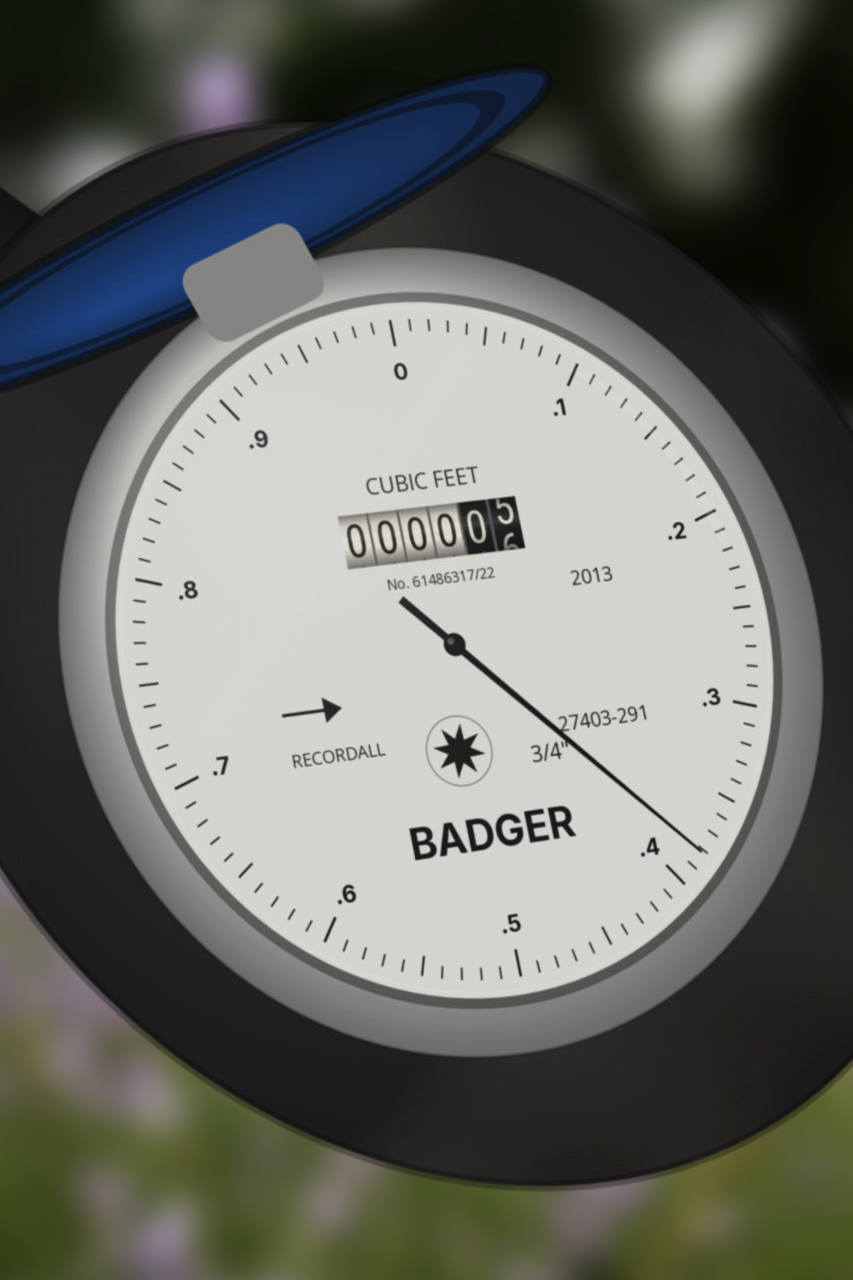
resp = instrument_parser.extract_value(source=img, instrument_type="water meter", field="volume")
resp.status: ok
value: 5.38 ft³
